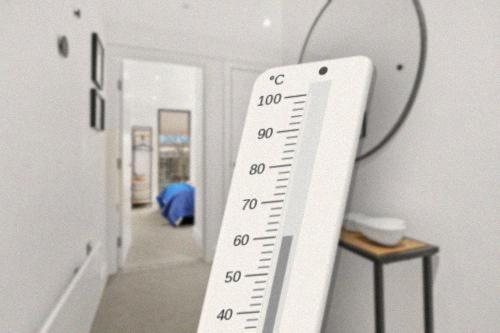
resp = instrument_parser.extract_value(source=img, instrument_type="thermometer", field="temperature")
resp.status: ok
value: 60 °C
